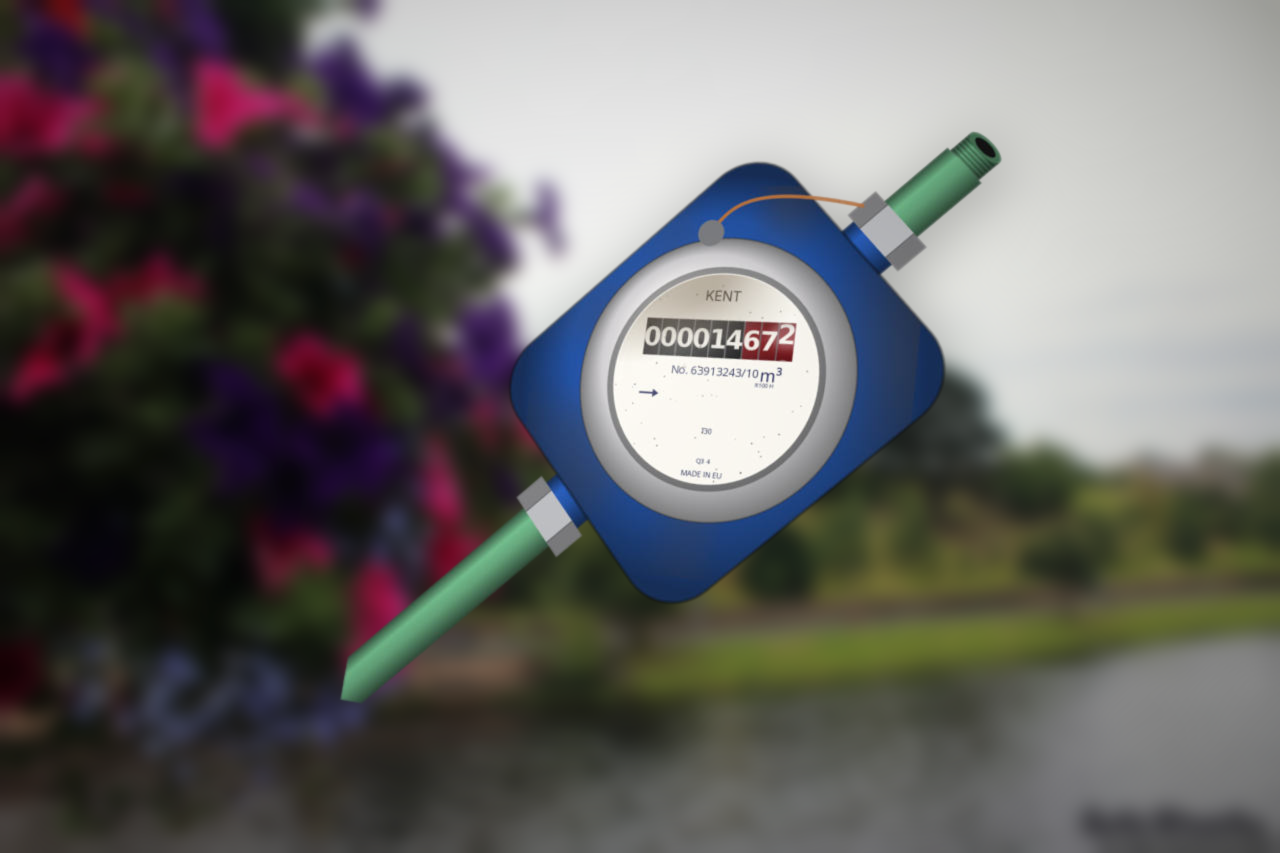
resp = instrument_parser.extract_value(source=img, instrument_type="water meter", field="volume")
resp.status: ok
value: 14.672 m³
